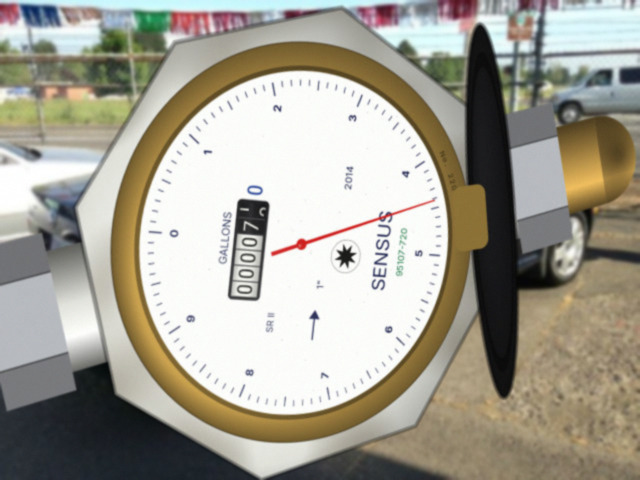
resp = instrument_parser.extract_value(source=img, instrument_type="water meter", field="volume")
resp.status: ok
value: 714.4 gal
